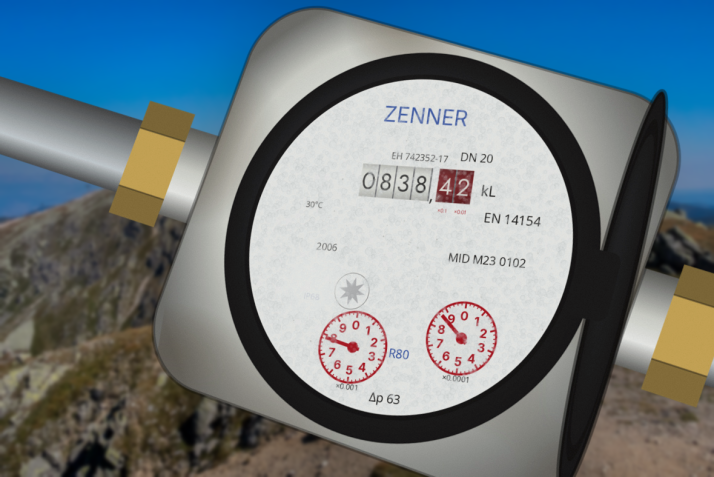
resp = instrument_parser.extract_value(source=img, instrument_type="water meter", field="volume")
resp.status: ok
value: 838.4278 kL
